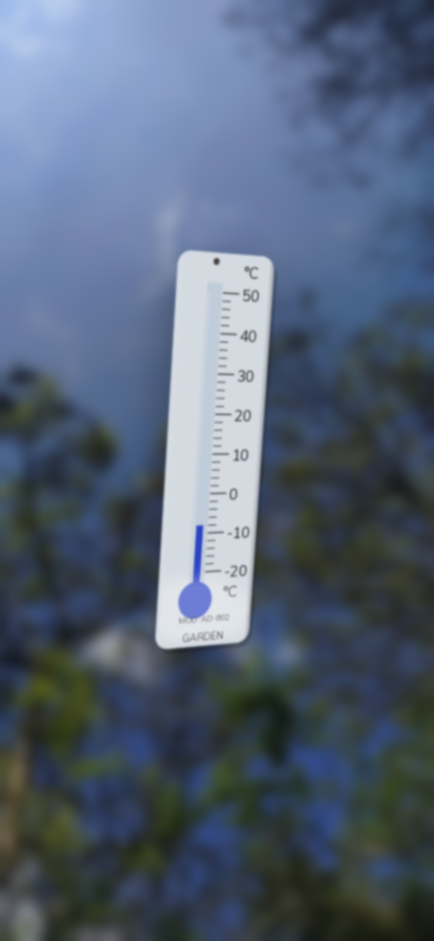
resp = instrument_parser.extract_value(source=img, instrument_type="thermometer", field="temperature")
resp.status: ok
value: -8 °C
